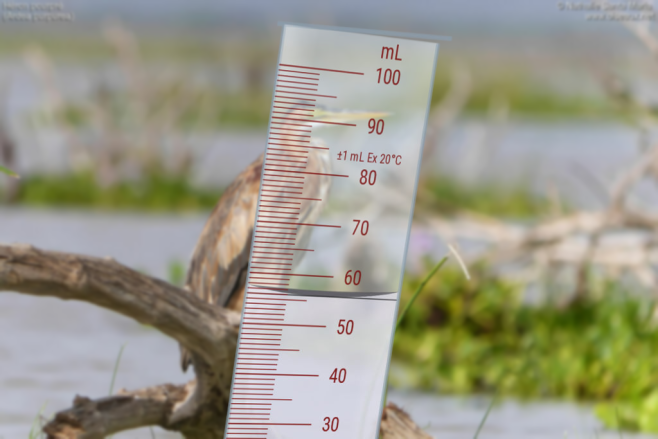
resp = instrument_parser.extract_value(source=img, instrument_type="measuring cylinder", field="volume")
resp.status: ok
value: 56 mL
